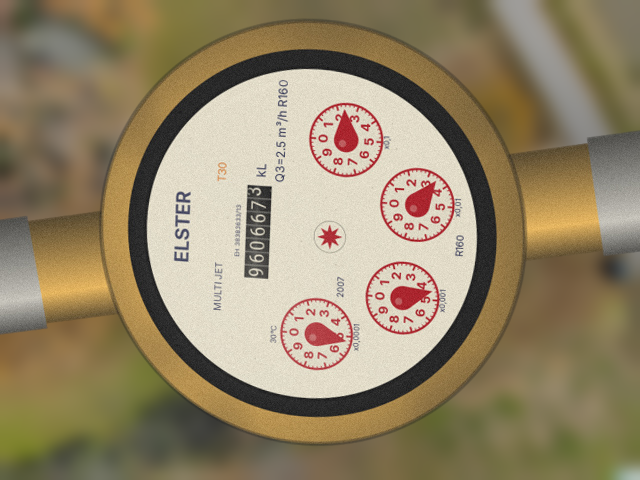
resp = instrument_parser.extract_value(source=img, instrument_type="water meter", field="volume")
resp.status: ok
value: 9606673.2345 kL
